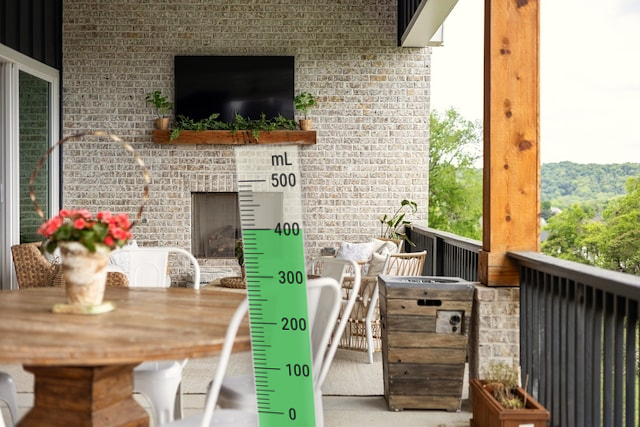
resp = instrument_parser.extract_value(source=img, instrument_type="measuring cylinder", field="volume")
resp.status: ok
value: 400 mL
